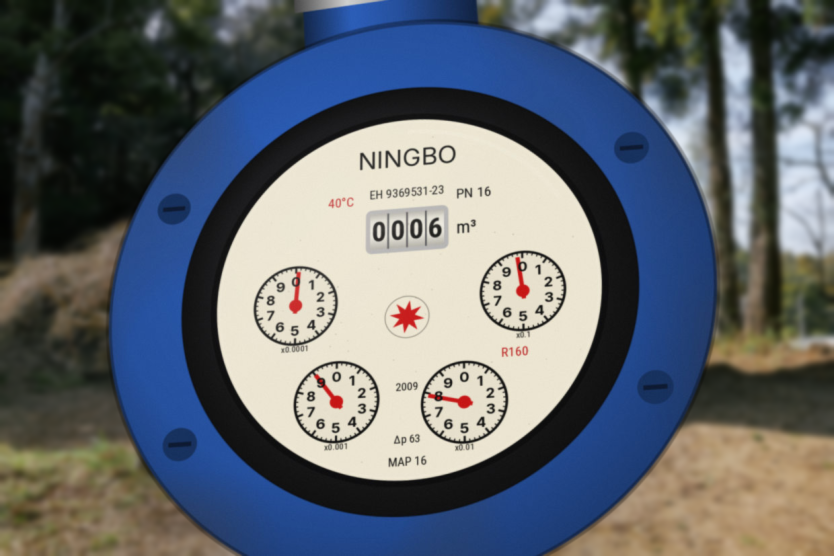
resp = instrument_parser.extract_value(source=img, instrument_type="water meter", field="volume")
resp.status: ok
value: 5.9790 m³
